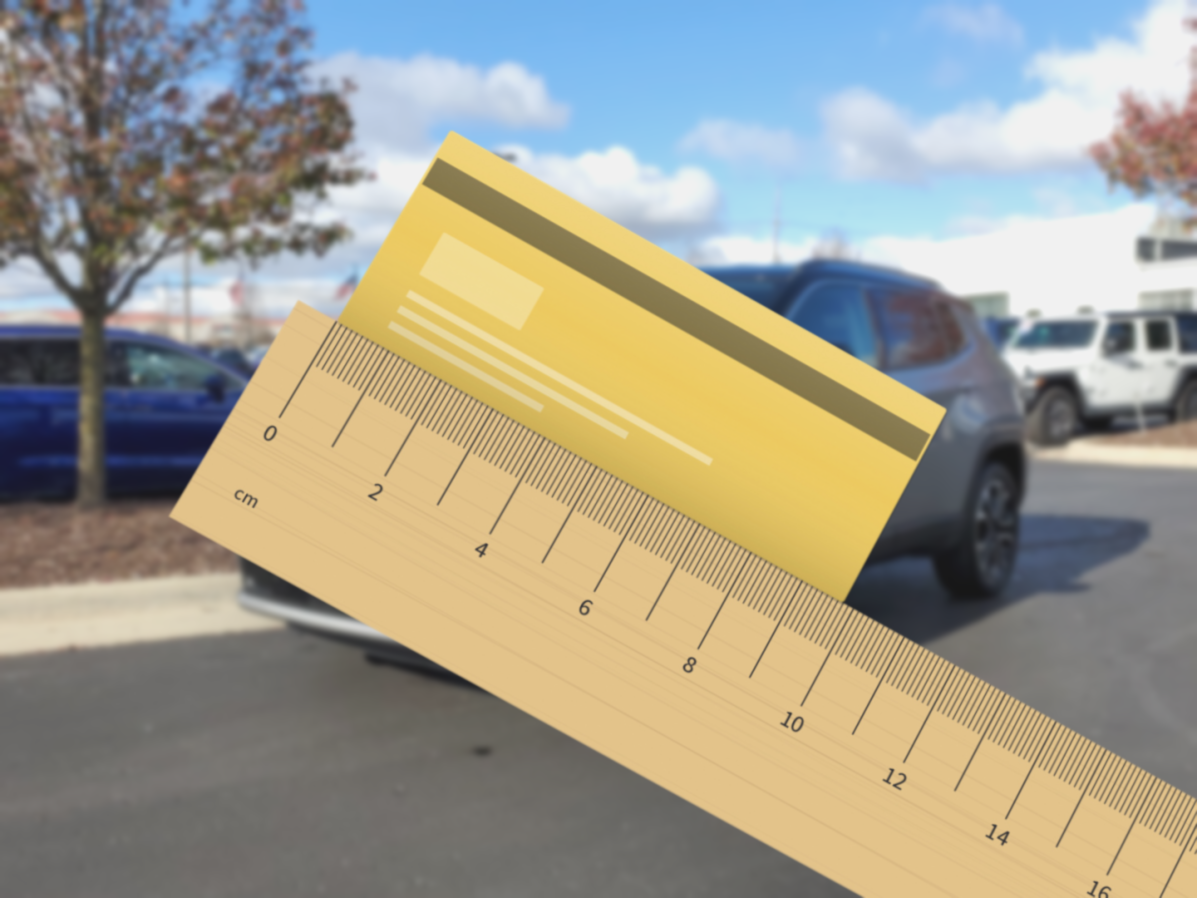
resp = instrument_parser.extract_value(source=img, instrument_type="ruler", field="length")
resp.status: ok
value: 9.8 cm
